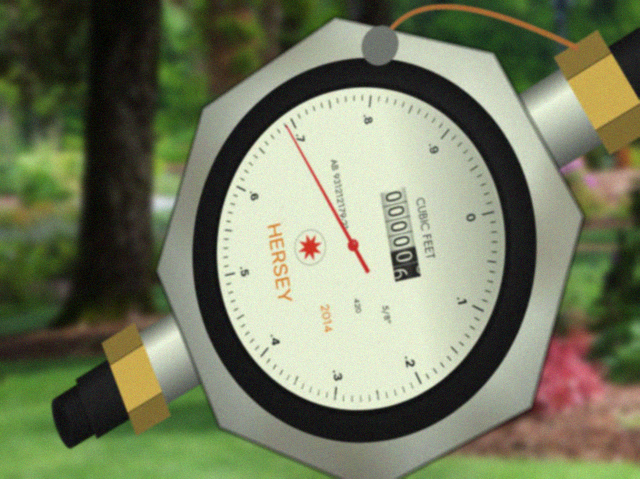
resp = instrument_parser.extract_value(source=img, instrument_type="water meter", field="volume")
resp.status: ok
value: 5.69 ft³
